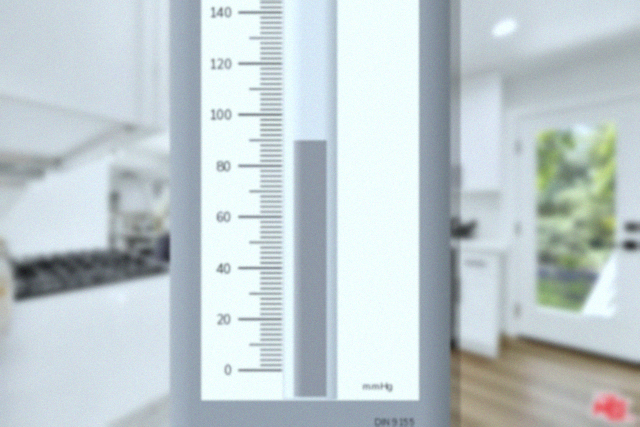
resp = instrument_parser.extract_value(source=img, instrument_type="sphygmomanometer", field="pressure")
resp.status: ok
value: 90 mmHg
